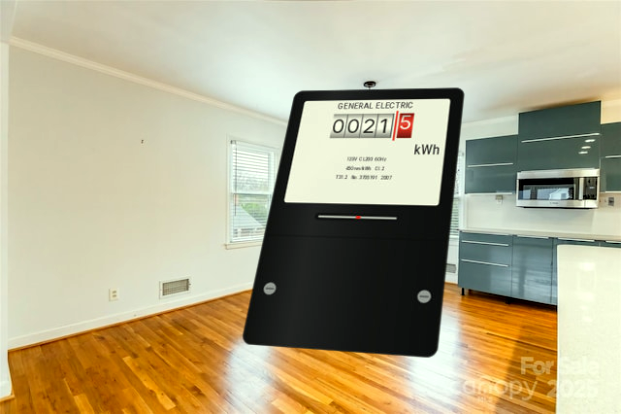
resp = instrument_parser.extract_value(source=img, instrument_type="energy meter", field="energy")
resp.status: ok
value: 21.5 kWh
